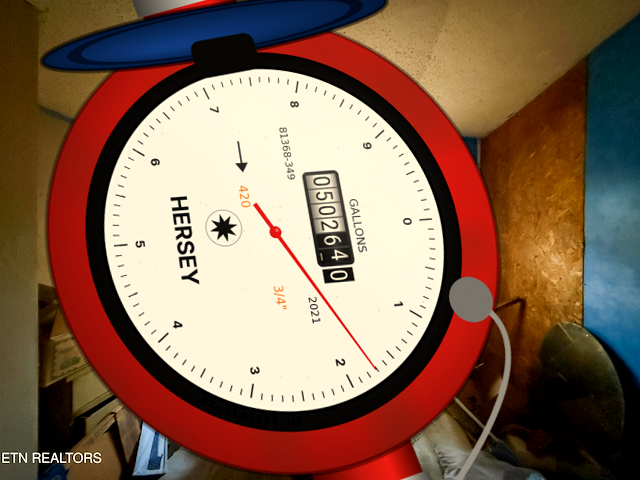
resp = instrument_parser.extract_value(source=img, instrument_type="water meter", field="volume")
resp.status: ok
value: 502641.7 gal
